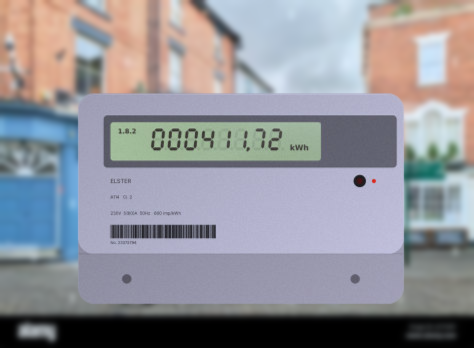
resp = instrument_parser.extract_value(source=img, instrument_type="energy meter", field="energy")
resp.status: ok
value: 411.72 kWh
